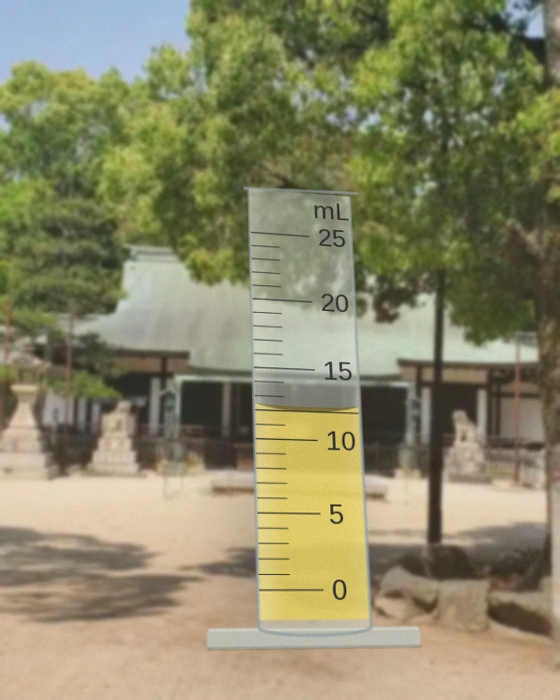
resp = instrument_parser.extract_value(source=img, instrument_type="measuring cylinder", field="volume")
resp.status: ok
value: 12 mL
